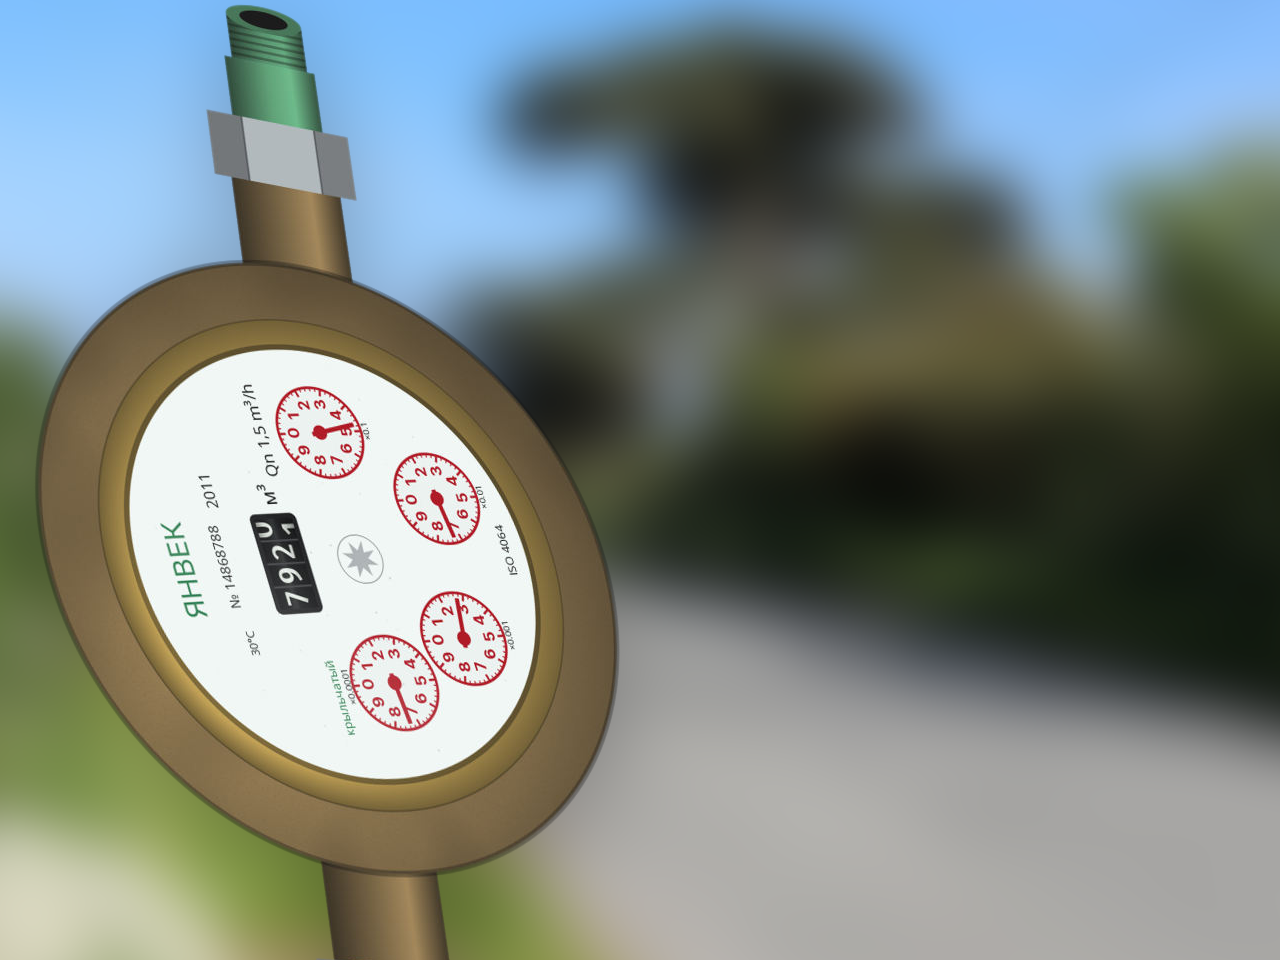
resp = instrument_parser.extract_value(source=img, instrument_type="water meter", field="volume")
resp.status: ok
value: 7920.4727 m³
